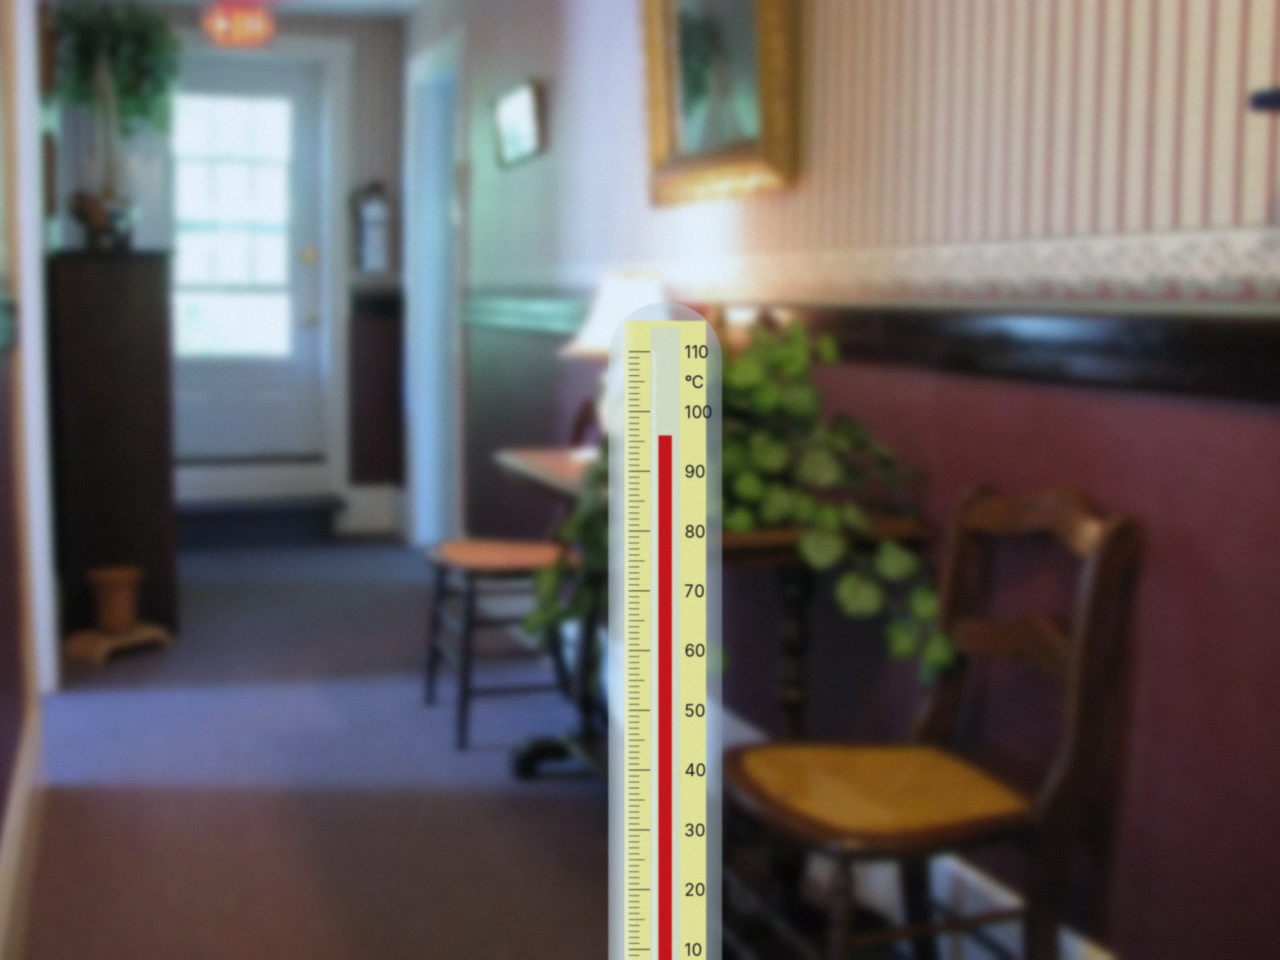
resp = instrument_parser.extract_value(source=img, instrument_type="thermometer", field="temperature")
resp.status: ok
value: 96 °C
